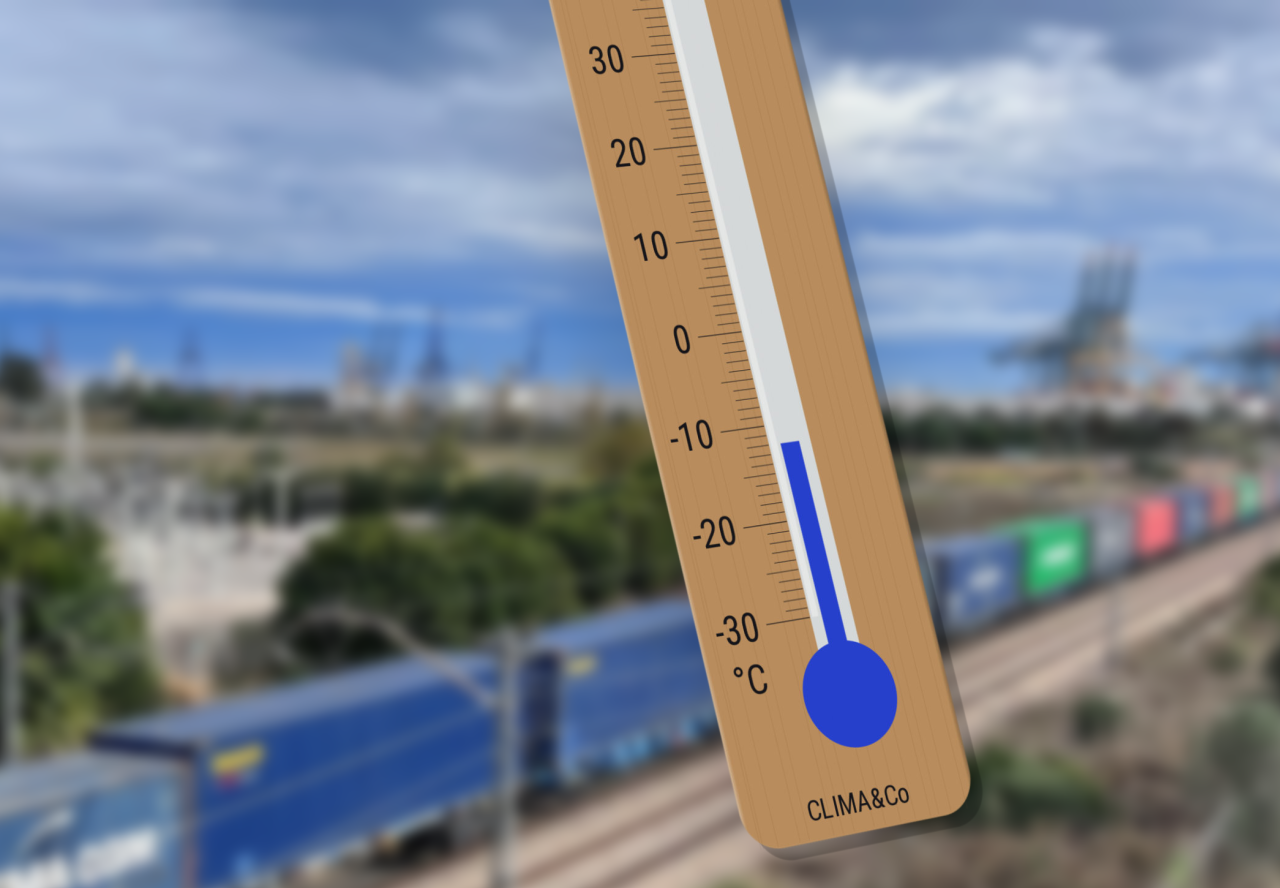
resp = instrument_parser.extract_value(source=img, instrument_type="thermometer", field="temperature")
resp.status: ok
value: -12 °C
